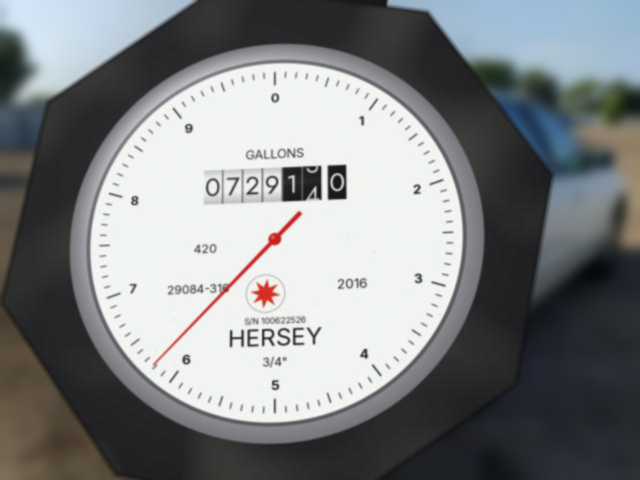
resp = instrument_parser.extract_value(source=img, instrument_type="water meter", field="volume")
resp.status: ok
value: 729136.2 gal
